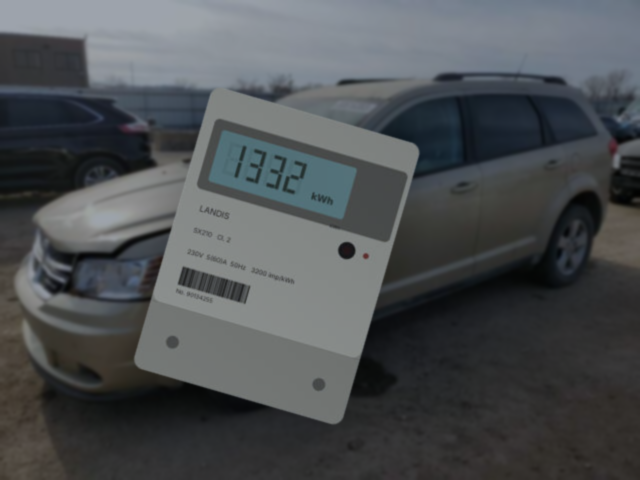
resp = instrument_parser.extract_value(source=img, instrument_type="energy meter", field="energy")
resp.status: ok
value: 1332 kWh
